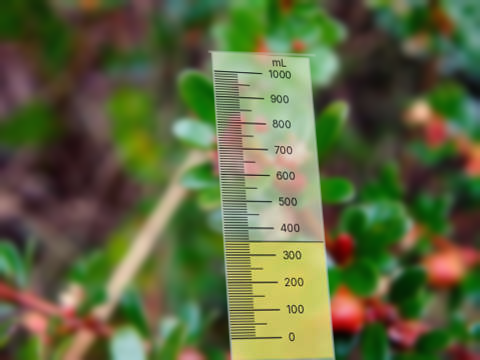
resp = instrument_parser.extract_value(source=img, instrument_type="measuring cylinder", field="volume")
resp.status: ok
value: 350 mL
